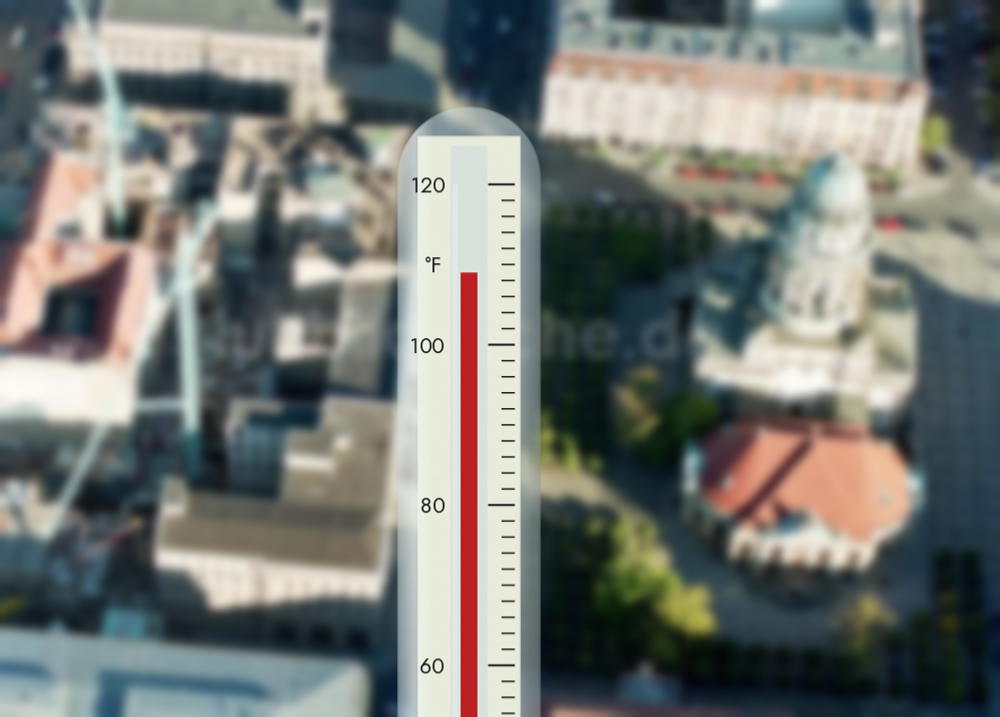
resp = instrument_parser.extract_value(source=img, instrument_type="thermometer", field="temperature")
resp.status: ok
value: 109 °F
